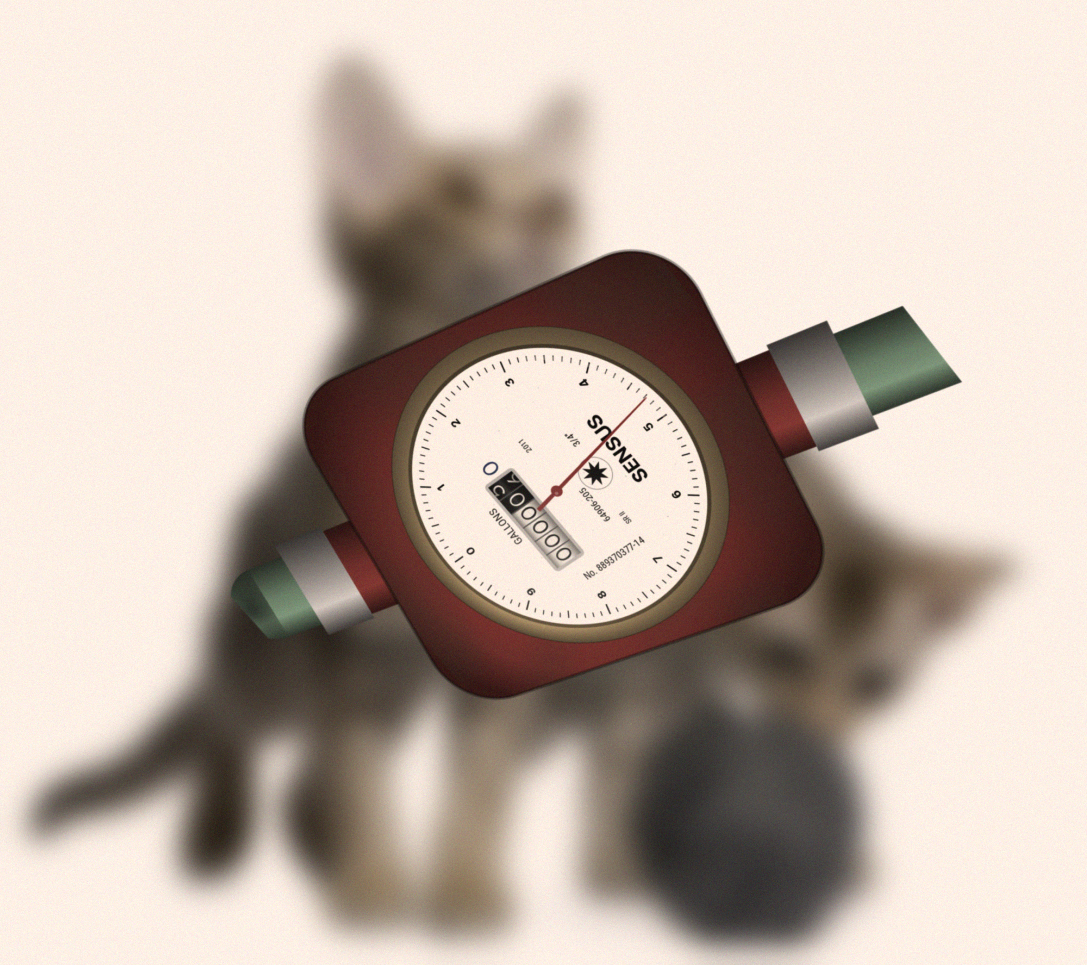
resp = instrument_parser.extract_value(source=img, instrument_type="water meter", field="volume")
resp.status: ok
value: 54.7 gal
